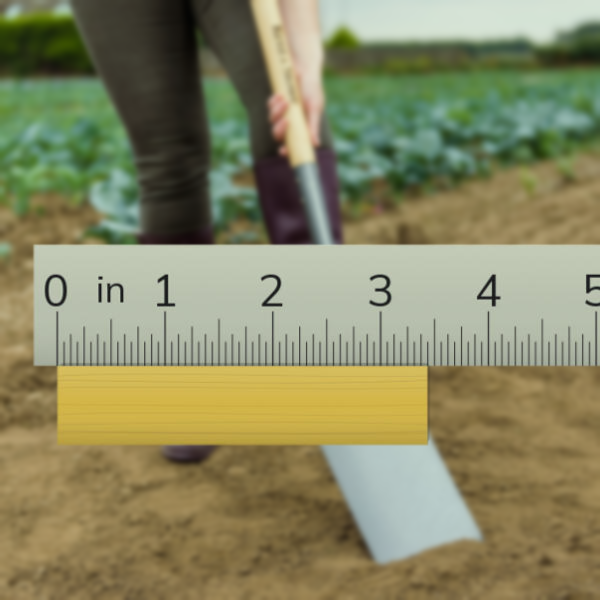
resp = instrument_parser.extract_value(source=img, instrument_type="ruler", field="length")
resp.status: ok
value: 3.4375 in
